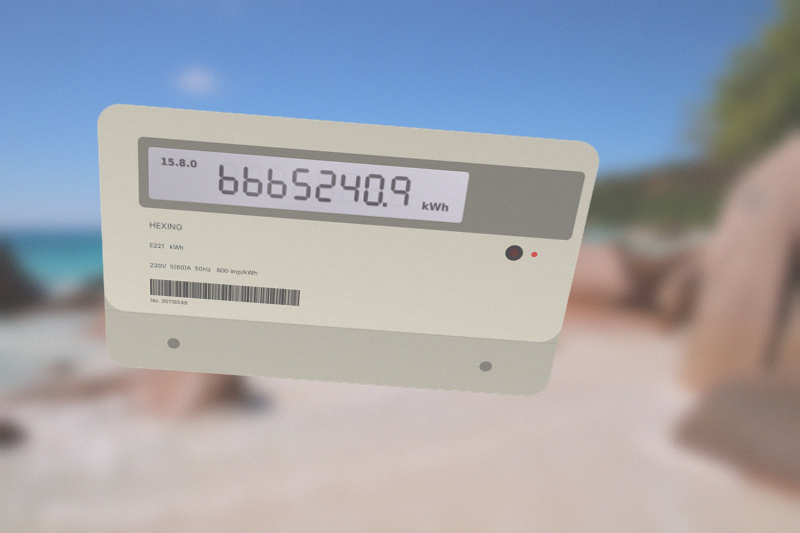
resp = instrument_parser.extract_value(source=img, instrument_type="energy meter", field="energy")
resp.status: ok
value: 6665240.9 kWh
